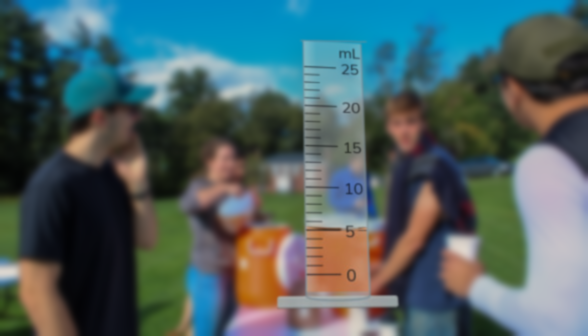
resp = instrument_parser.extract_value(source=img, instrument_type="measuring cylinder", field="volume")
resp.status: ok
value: 5 mL
